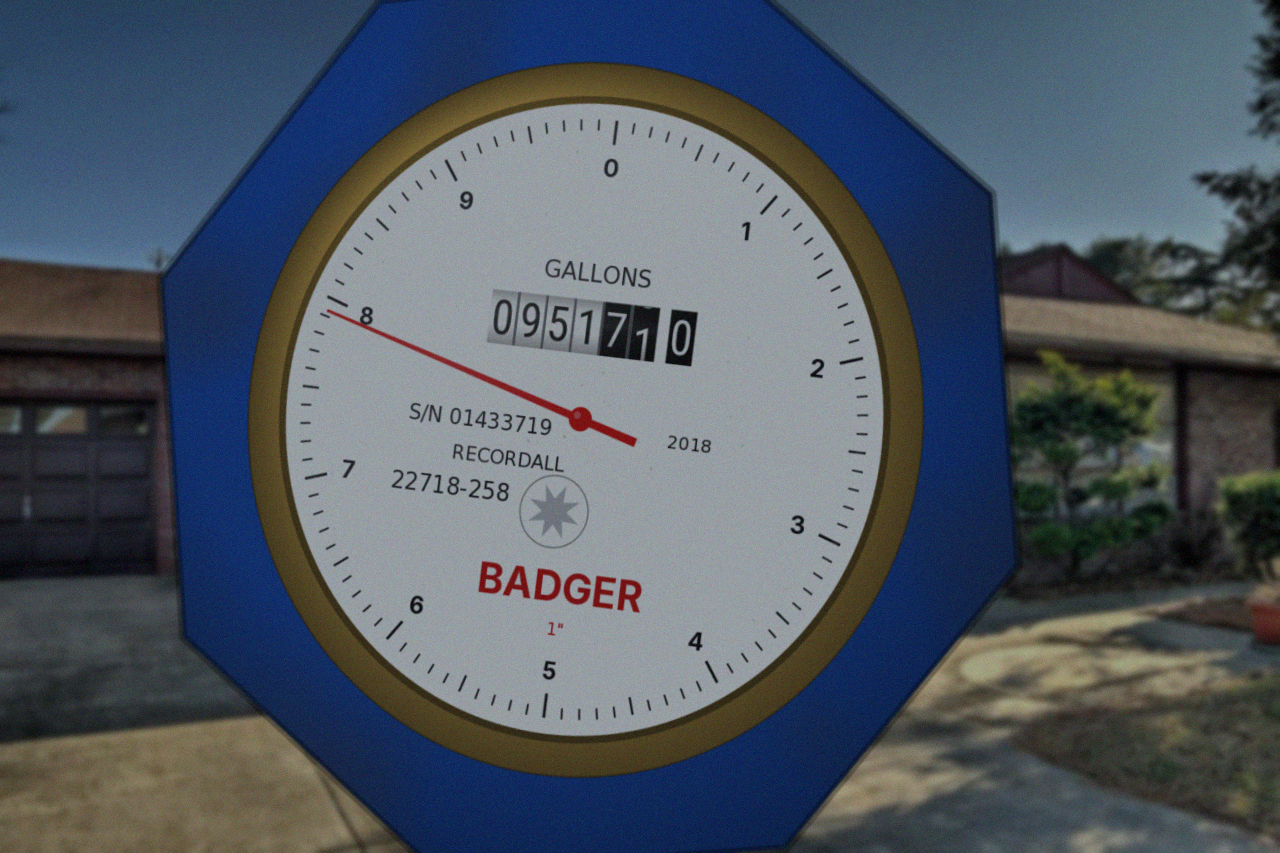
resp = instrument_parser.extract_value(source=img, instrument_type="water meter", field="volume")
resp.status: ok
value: 951707.9 gal
